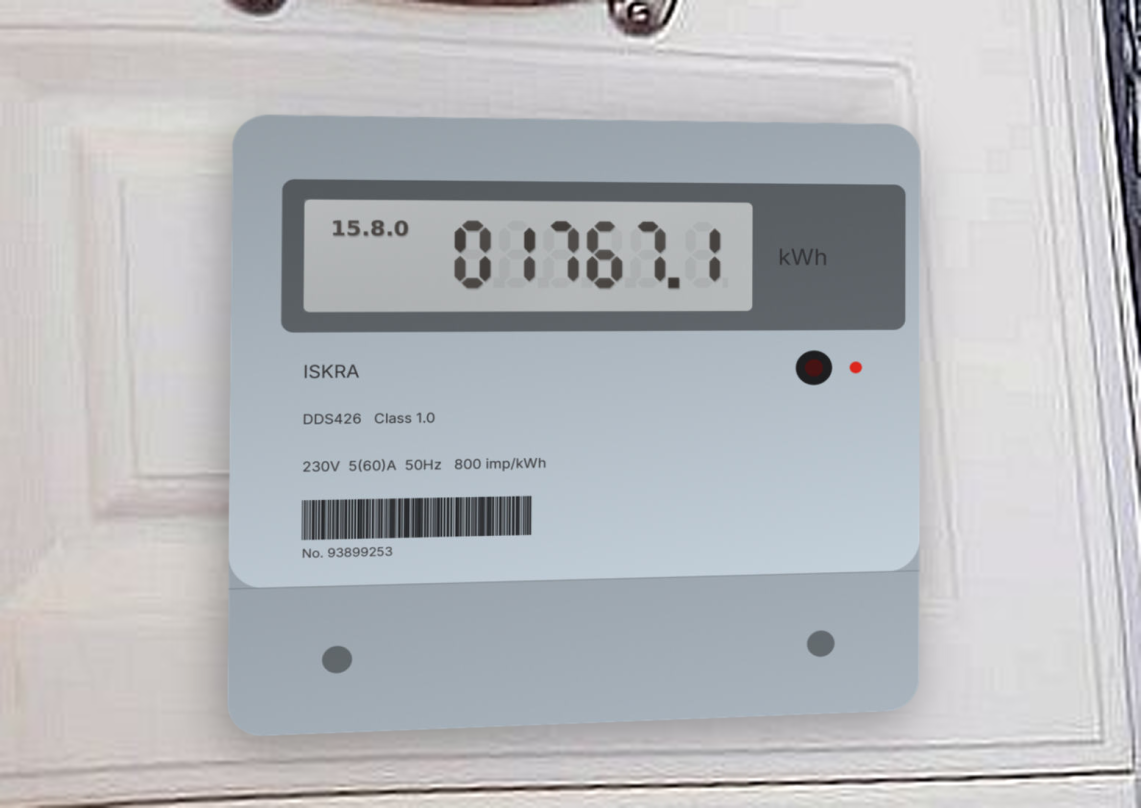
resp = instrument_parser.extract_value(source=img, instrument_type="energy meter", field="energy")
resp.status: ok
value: 1767.1 kWh
